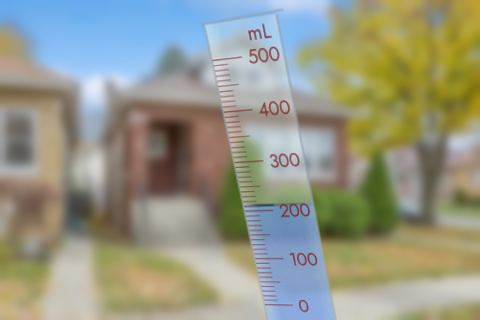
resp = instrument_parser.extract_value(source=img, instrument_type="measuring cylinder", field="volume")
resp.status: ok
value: 210 mL
